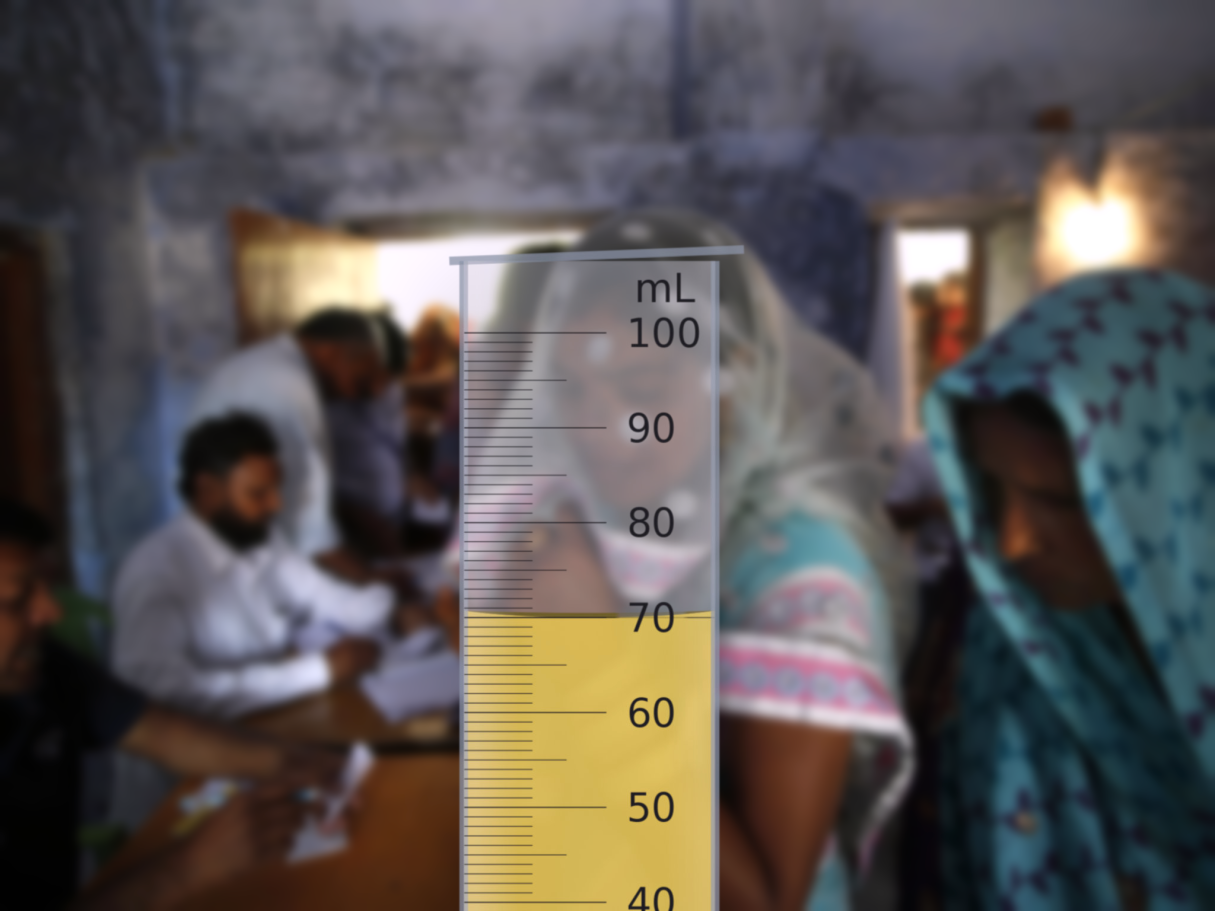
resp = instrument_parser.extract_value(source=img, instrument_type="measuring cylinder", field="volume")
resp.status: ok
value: 70 mL
